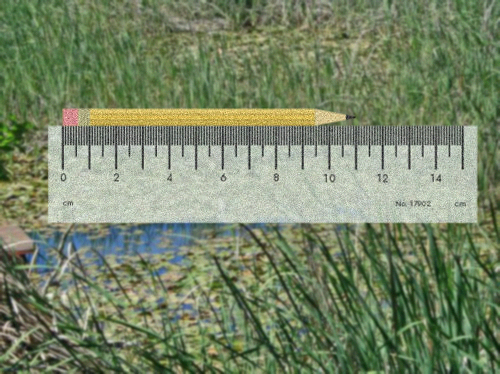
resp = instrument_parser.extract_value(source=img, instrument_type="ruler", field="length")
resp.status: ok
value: 11 cm
